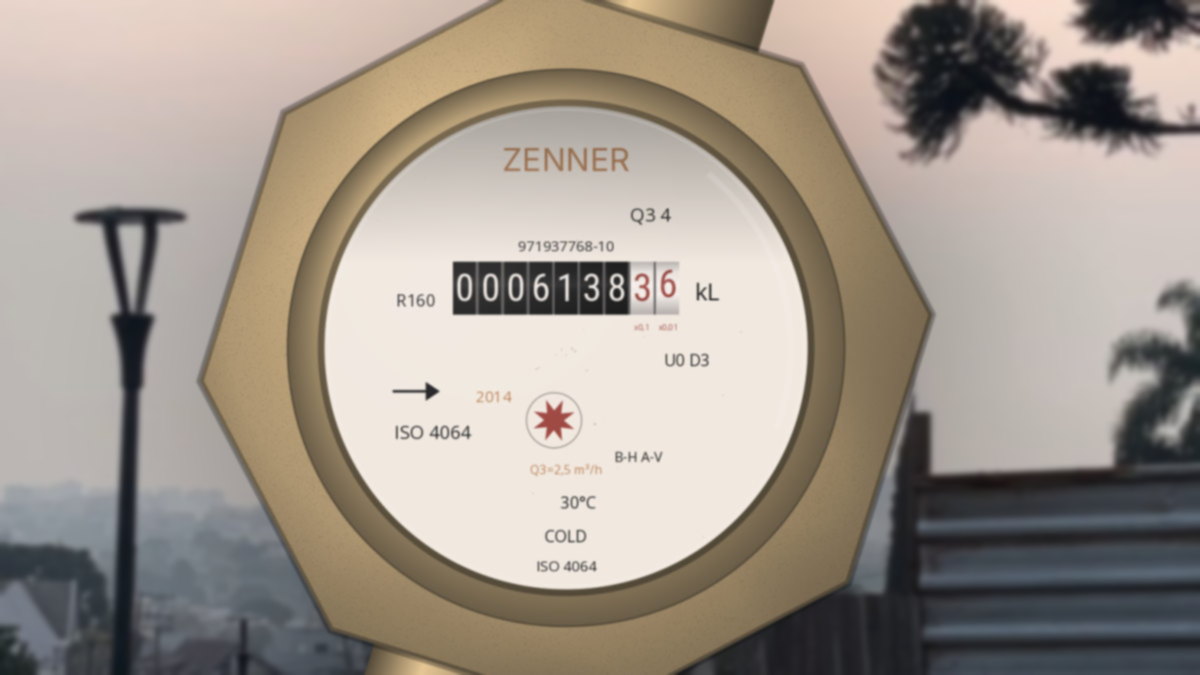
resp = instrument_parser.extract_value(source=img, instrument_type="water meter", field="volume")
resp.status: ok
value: 6138.36 kL
